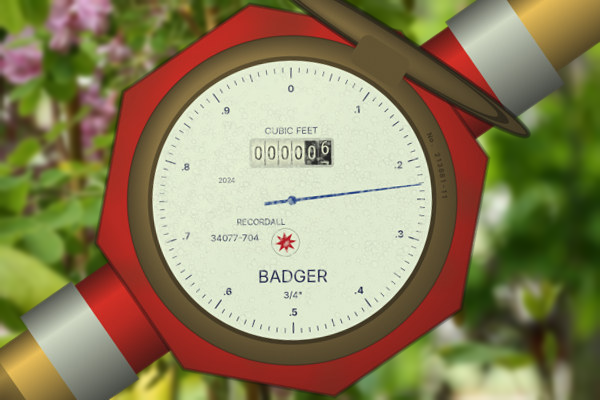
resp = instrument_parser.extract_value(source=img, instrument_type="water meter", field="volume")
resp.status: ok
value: 6.23 ft³
